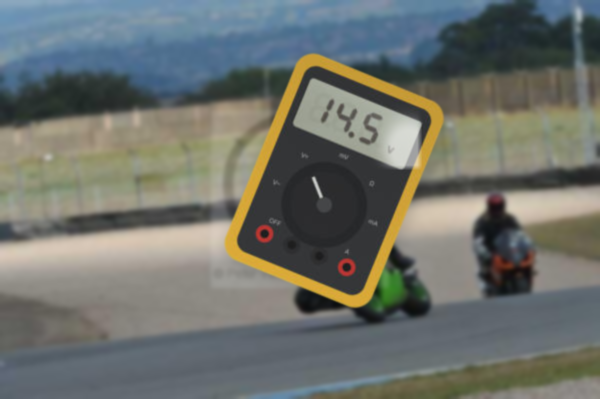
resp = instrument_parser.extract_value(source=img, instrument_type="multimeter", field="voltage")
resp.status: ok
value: 14.5 V
